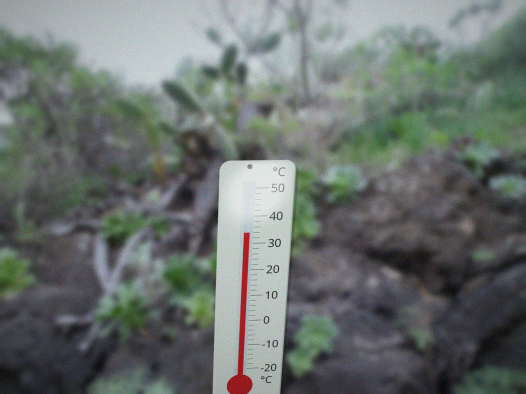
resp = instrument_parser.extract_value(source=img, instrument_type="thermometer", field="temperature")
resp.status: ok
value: 34 °C
